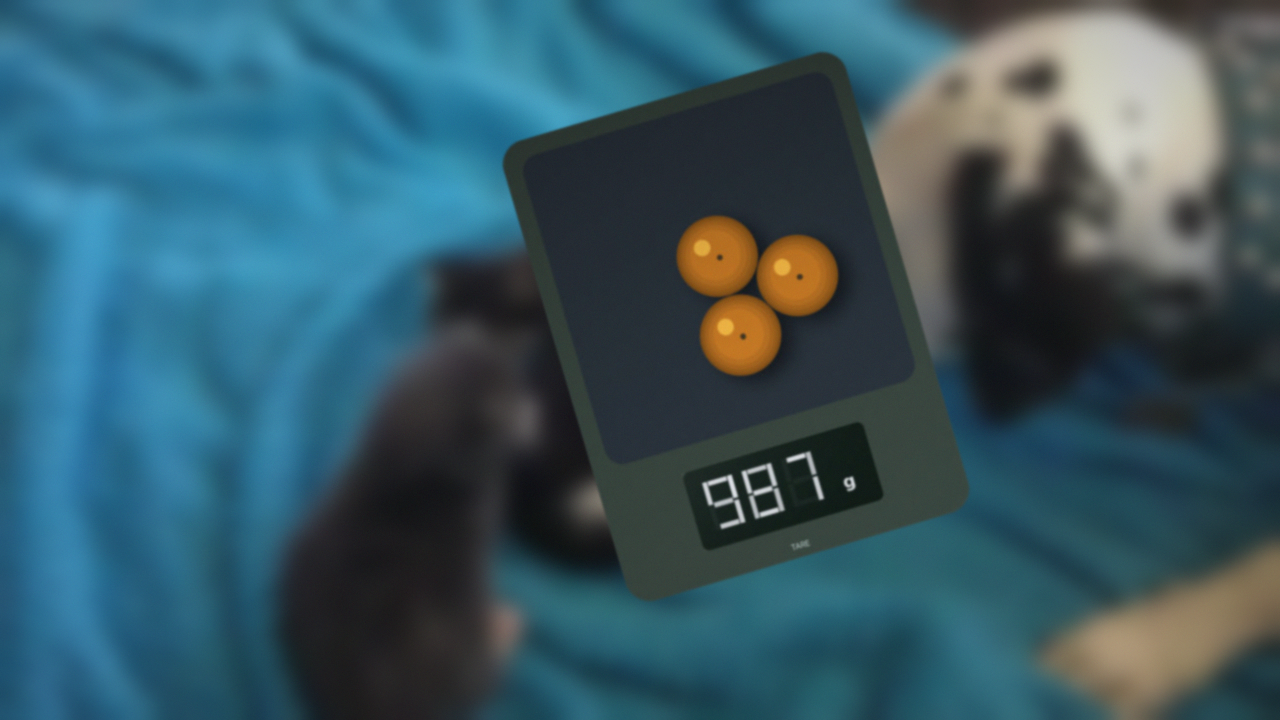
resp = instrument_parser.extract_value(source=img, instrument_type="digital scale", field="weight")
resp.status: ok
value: 987 g
